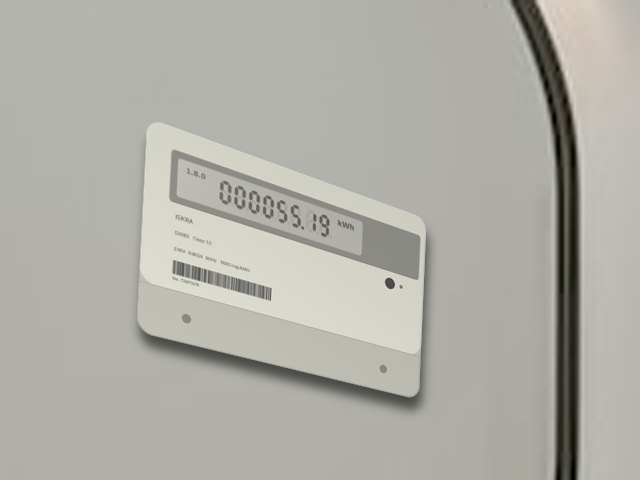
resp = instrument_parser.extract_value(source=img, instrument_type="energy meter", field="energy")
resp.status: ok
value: 55.19 kWh
